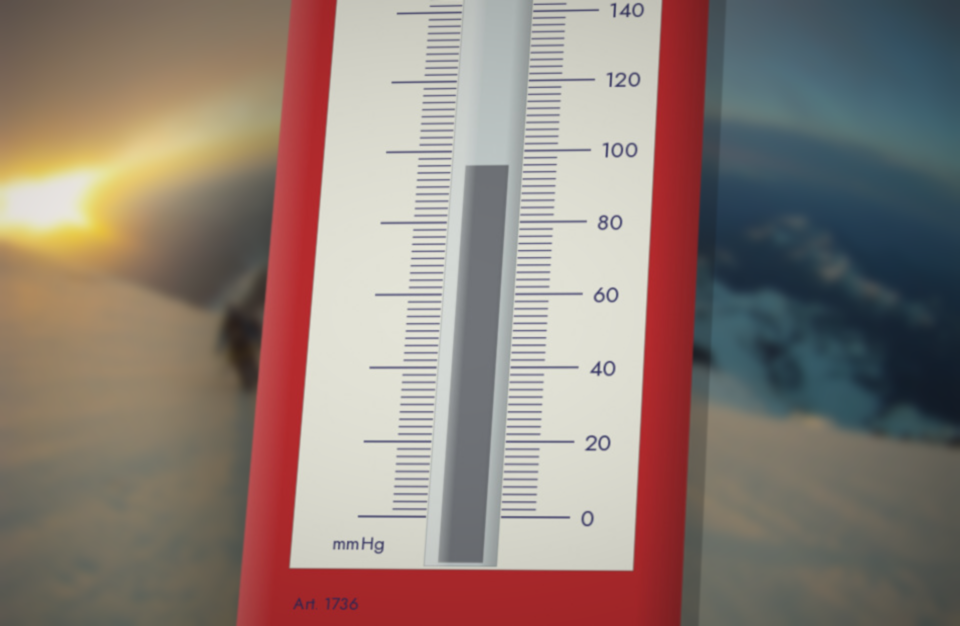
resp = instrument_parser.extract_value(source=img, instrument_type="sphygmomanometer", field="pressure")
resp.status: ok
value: 96 mmHg
